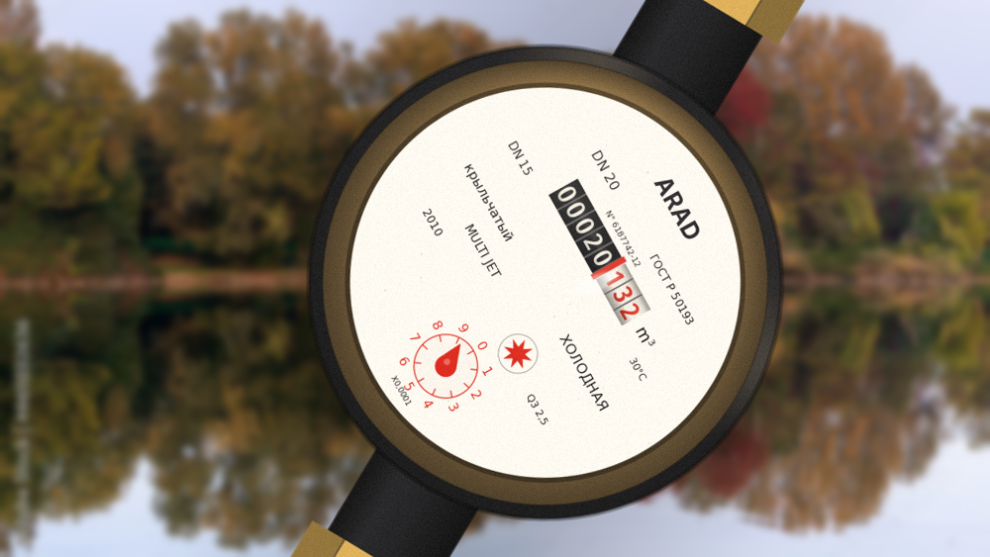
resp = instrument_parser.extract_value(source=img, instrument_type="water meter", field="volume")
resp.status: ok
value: 20.1319 m³
